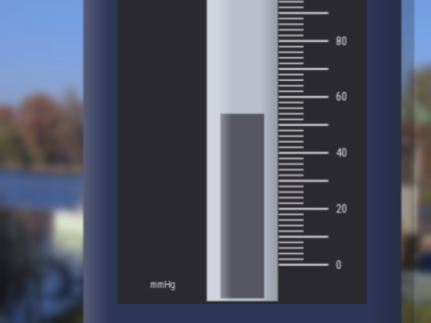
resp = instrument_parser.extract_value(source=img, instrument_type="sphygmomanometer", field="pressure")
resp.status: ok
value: 54 mmHg
